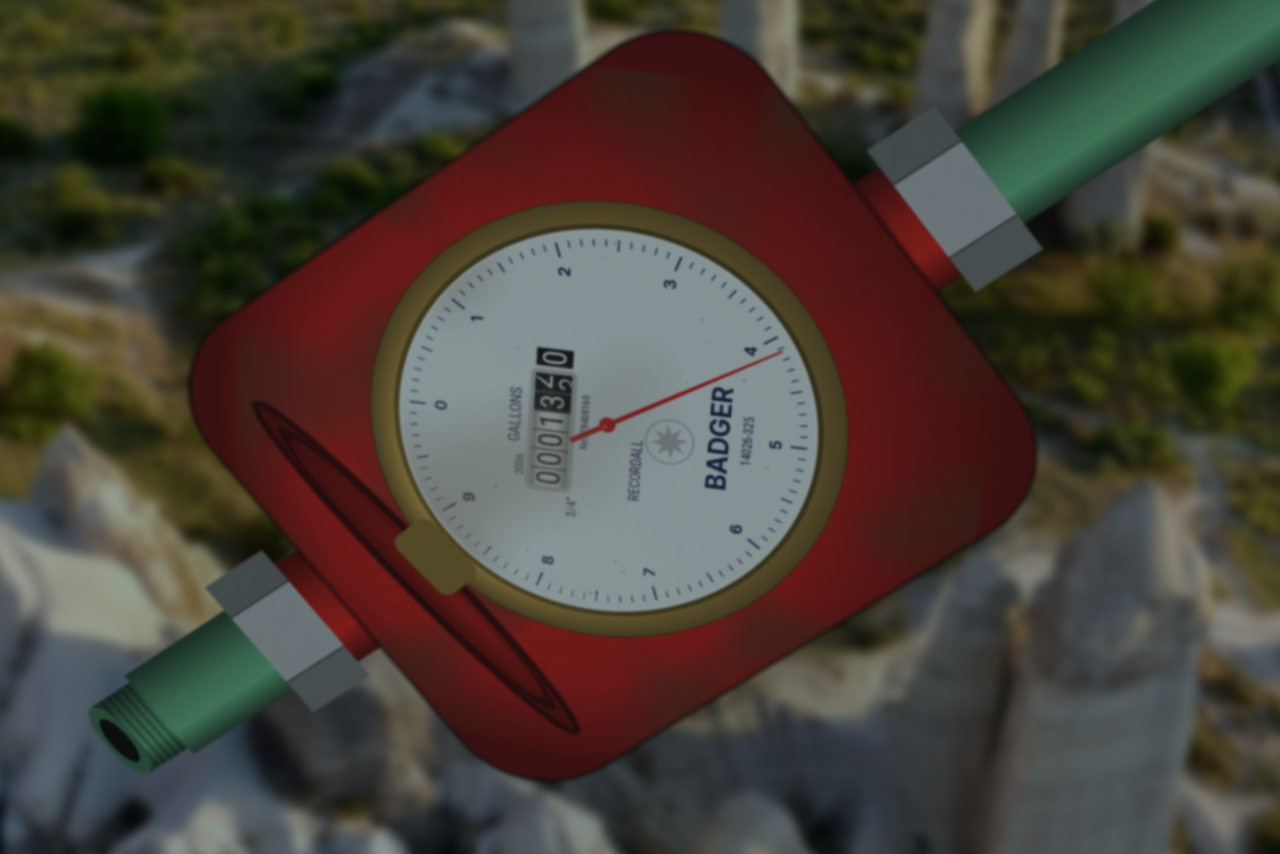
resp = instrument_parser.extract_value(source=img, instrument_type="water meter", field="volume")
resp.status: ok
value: 1324.1 gal
